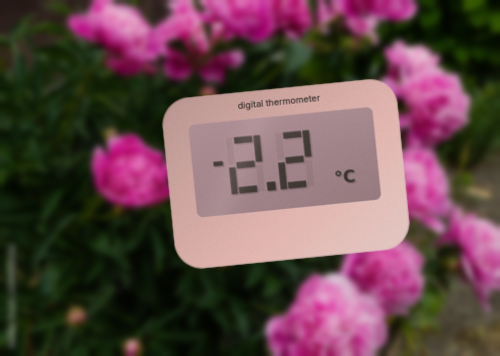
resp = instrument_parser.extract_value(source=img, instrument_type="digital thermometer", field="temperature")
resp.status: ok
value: -2.2 °C
